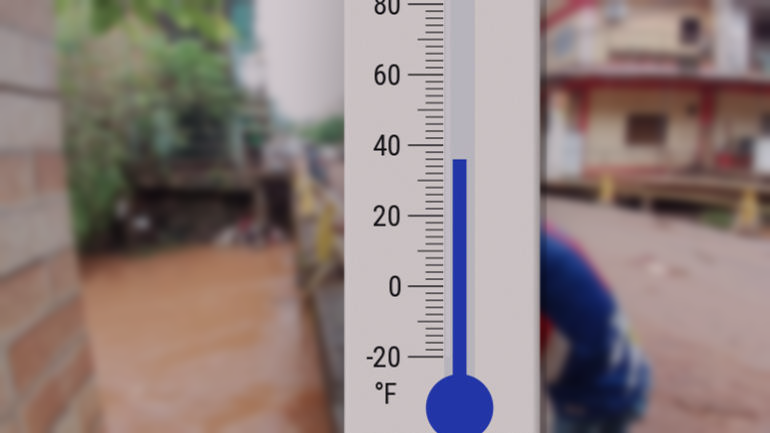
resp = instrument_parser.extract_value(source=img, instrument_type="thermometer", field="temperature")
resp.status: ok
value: 36 °F
